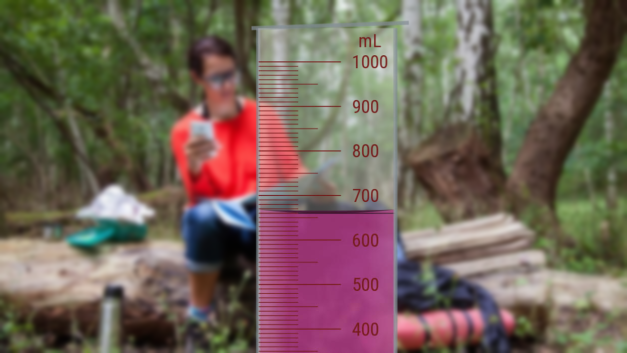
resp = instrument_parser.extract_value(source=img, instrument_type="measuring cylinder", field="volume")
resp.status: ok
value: 660 mL
